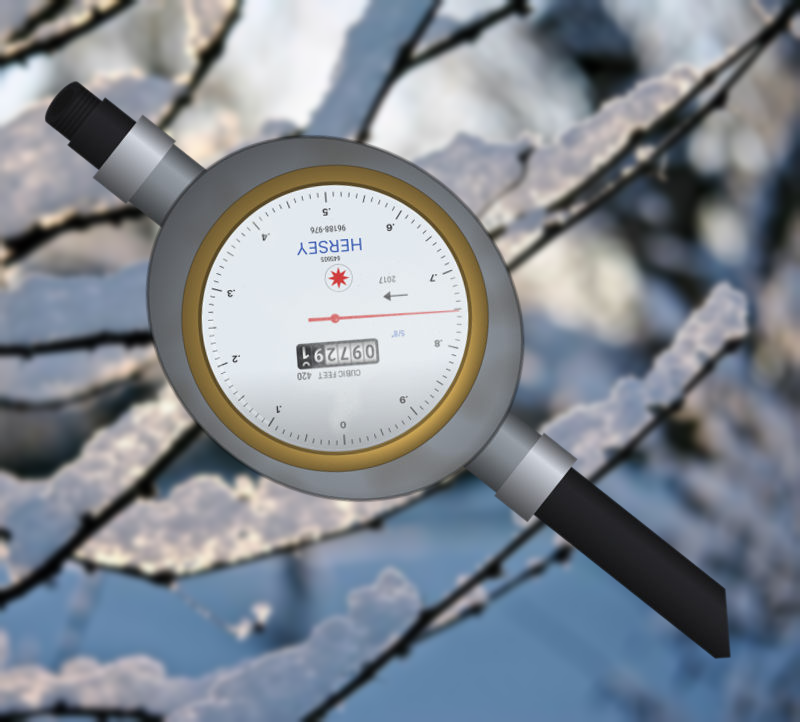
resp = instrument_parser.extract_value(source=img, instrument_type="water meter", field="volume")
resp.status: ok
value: 97290.75 ft³
